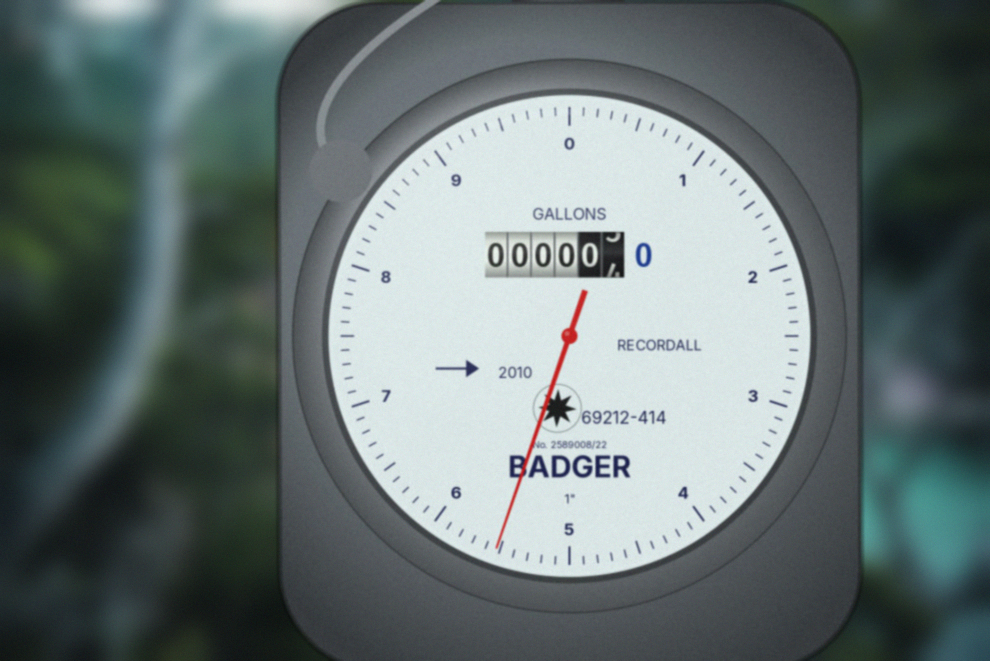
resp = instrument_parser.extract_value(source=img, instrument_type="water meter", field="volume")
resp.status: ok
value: 35.5 gal
